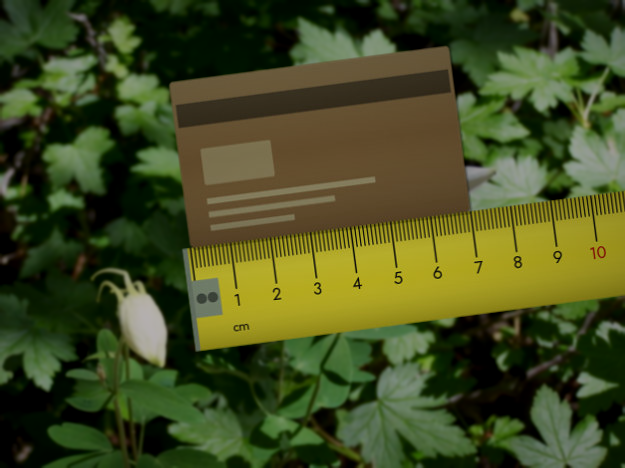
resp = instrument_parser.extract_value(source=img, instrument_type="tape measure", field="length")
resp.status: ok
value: 7 cm
